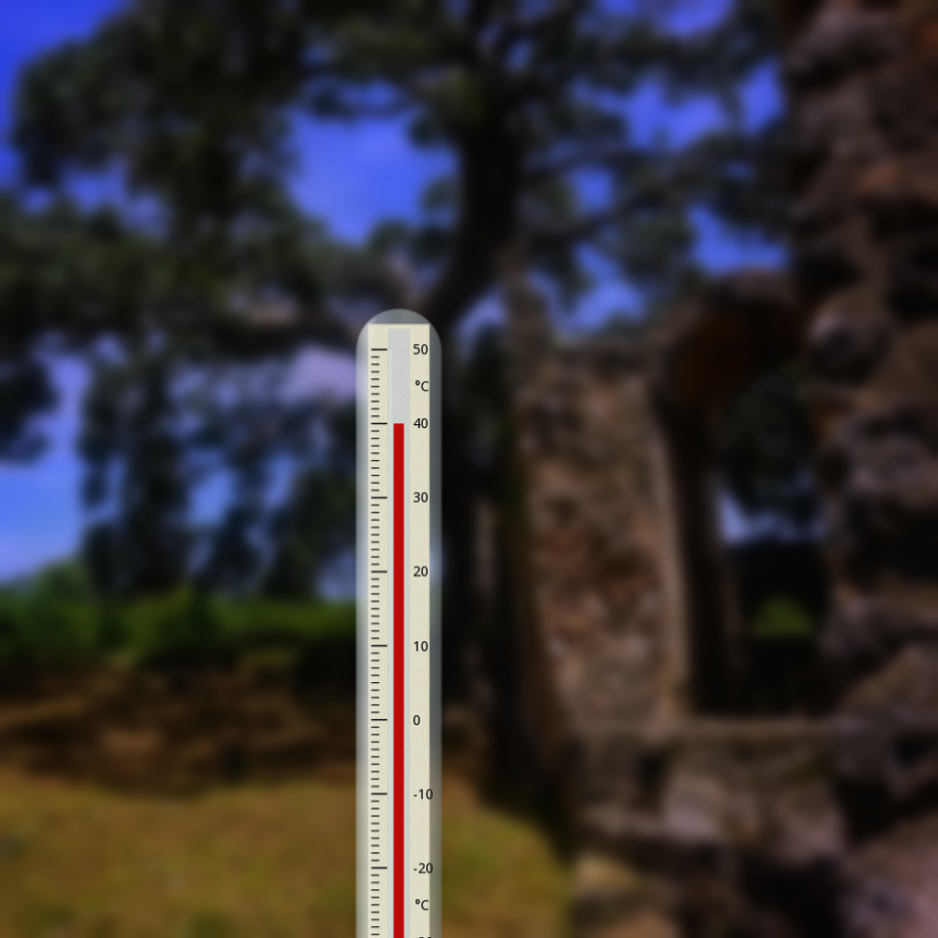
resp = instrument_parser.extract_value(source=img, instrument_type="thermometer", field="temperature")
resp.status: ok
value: 40 °C
